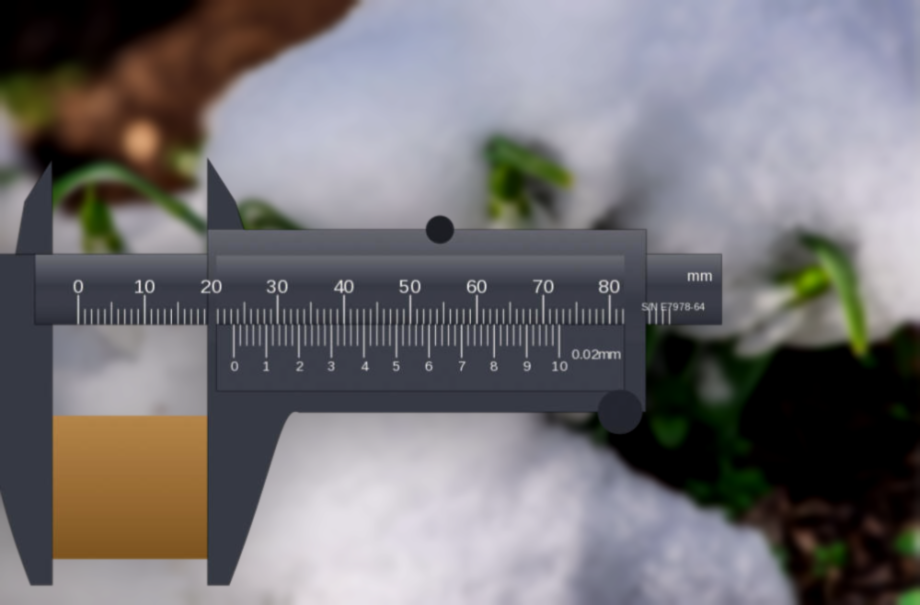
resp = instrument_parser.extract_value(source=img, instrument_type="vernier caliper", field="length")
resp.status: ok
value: 23.4 mm
